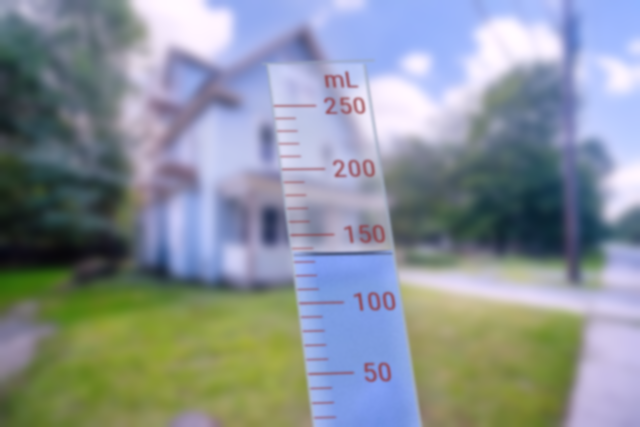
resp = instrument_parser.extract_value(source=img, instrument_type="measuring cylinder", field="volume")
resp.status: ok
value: 135 mL
